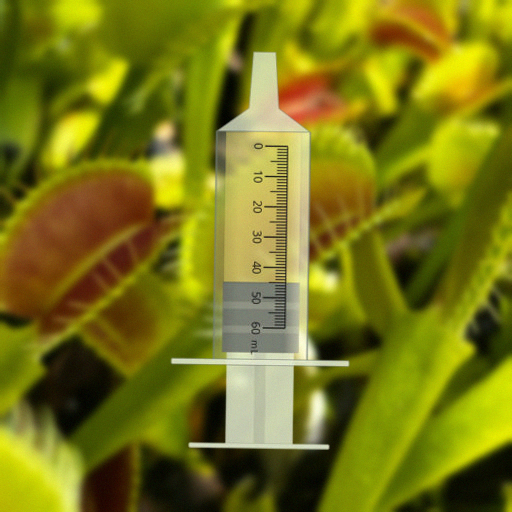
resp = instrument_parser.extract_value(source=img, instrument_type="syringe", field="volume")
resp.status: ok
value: 45 mL
